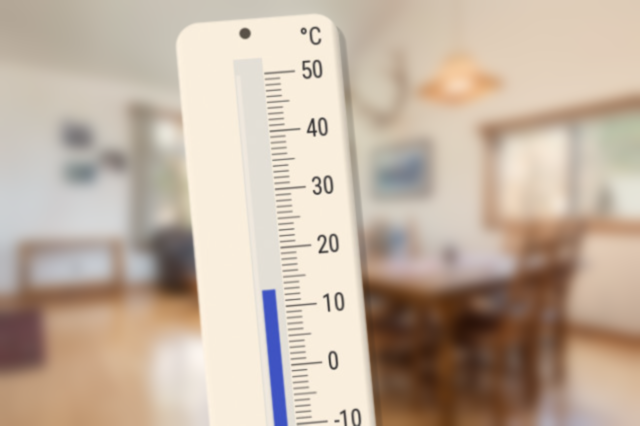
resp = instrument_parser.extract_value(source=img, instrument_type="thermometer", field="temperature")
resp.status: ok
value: 13 °C
